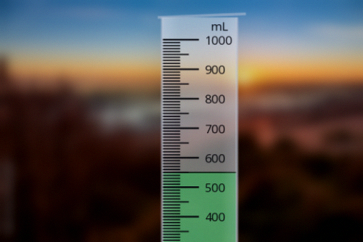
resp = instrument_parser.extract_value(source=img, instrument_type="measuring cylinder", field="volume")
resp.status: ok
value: 550 mL
